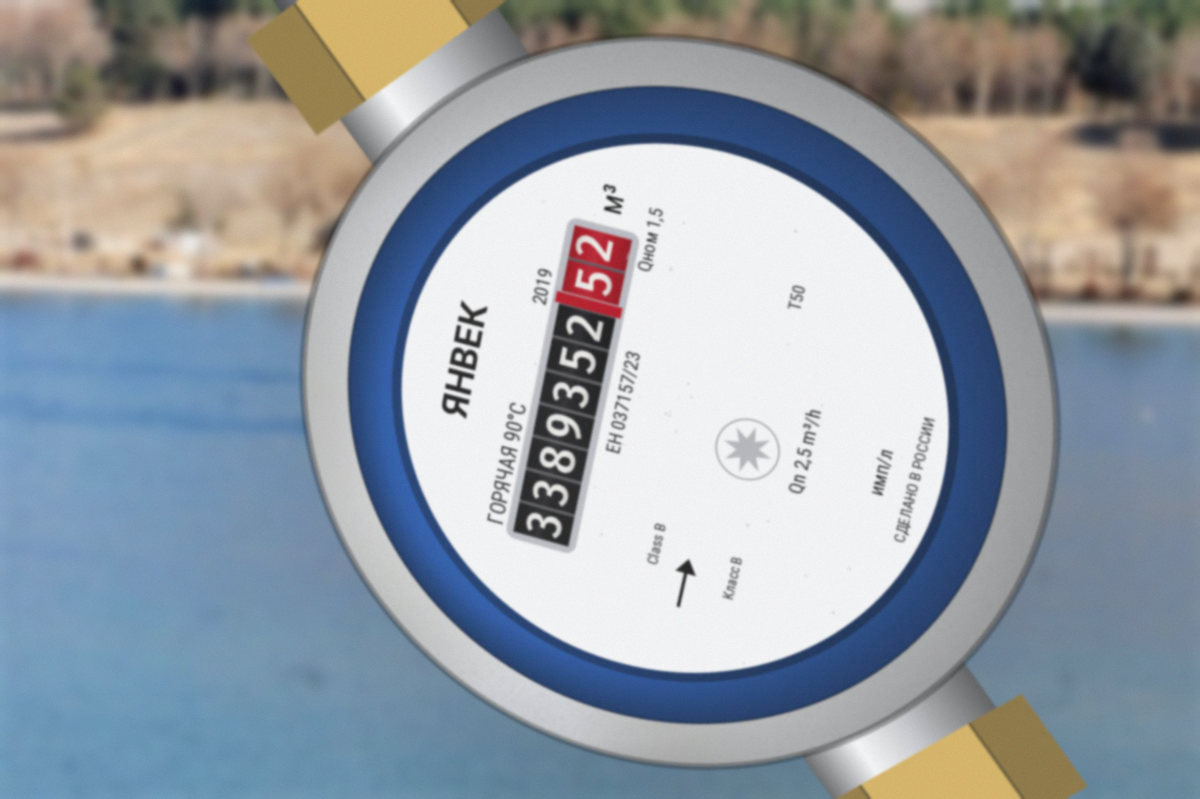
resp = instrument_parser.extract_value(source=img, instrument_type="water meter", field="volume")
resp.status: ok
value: 3389352.52 m³
